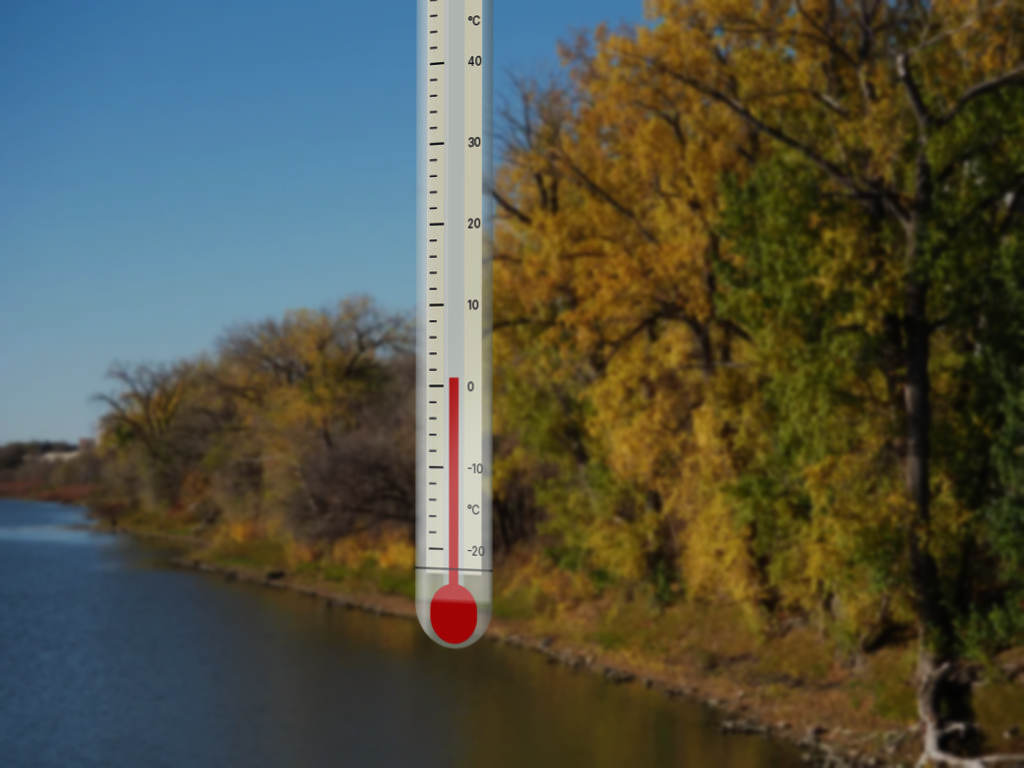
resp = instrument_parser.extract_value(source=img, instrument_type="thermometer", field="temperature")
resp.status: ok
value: 1 °C
